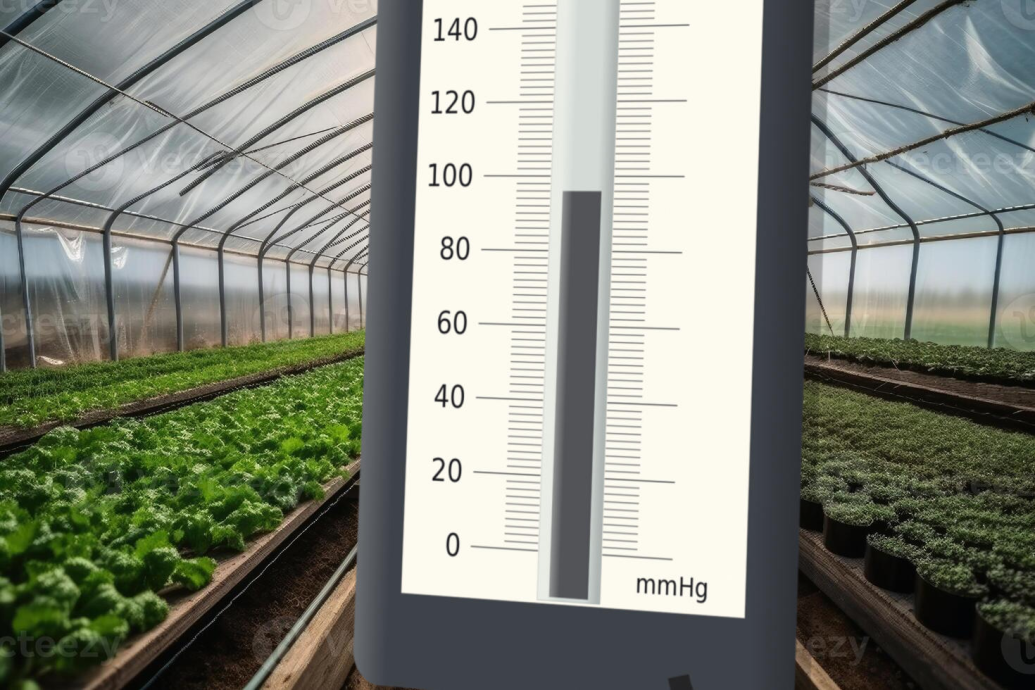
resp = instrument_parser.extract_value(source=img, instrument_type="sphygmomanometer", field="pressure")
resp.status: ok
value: 96 mmHg
